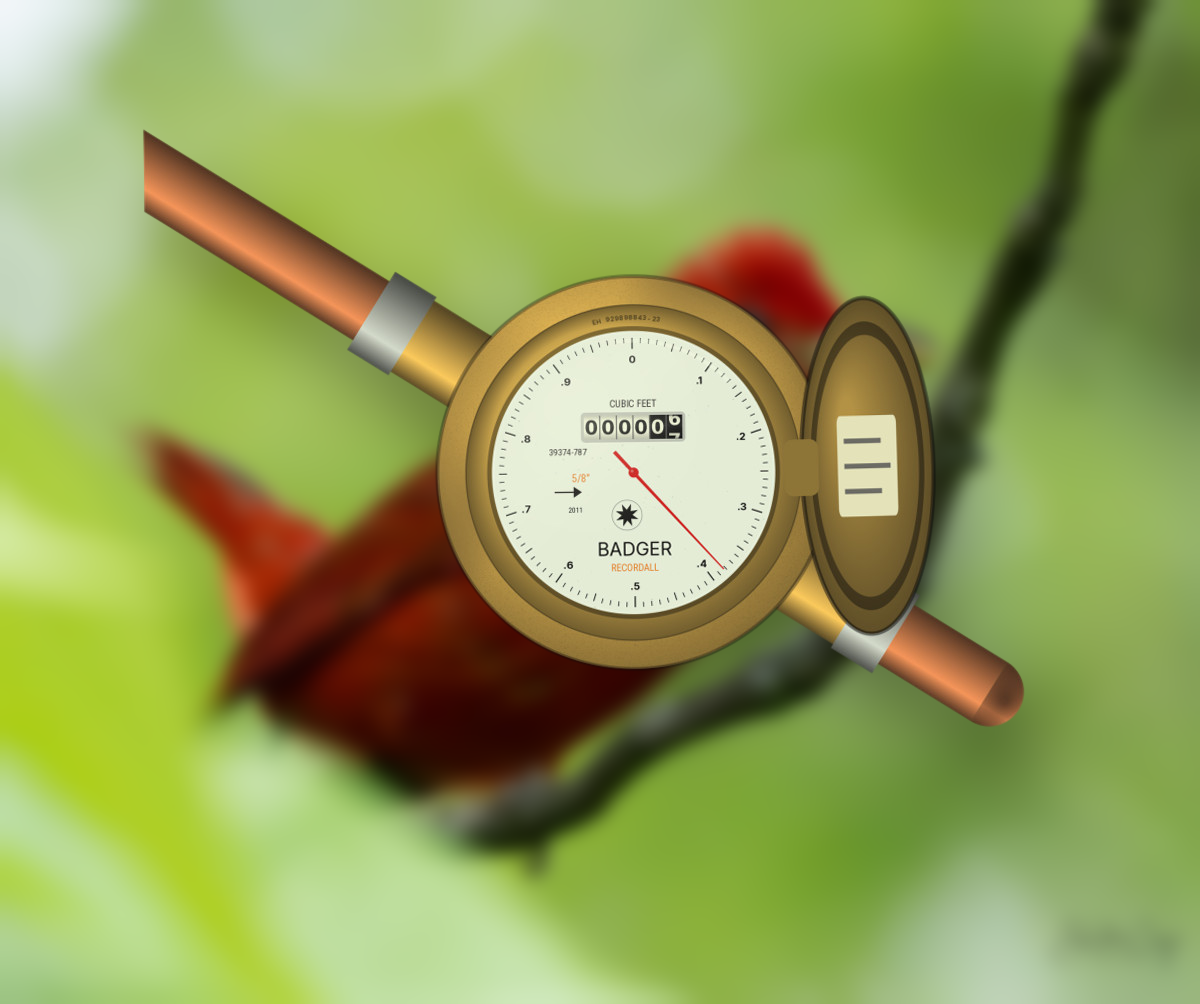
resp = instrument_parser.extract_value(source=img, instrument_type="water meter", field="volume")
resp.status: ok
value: 6.38 ft³
